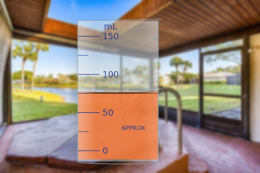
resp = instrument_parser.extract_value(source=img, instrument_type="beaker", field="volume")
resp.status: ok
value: 75 mL
